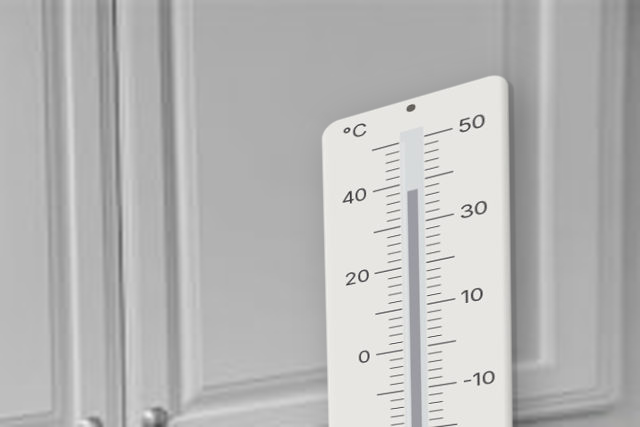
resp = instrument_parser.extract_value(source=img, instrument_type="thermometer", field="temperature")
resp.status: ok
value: 38 °C
